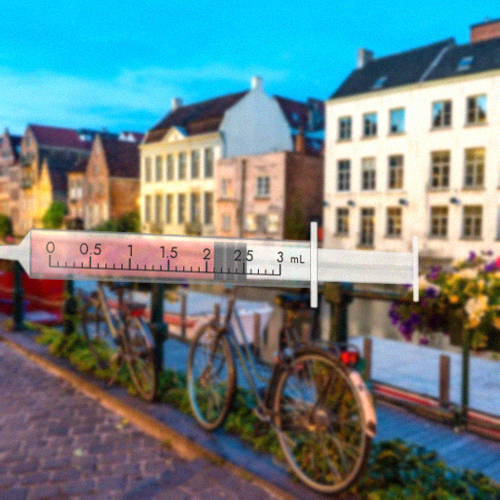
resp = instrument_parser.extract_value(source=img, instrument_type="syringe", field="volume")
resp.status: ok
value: 2.1 mL
